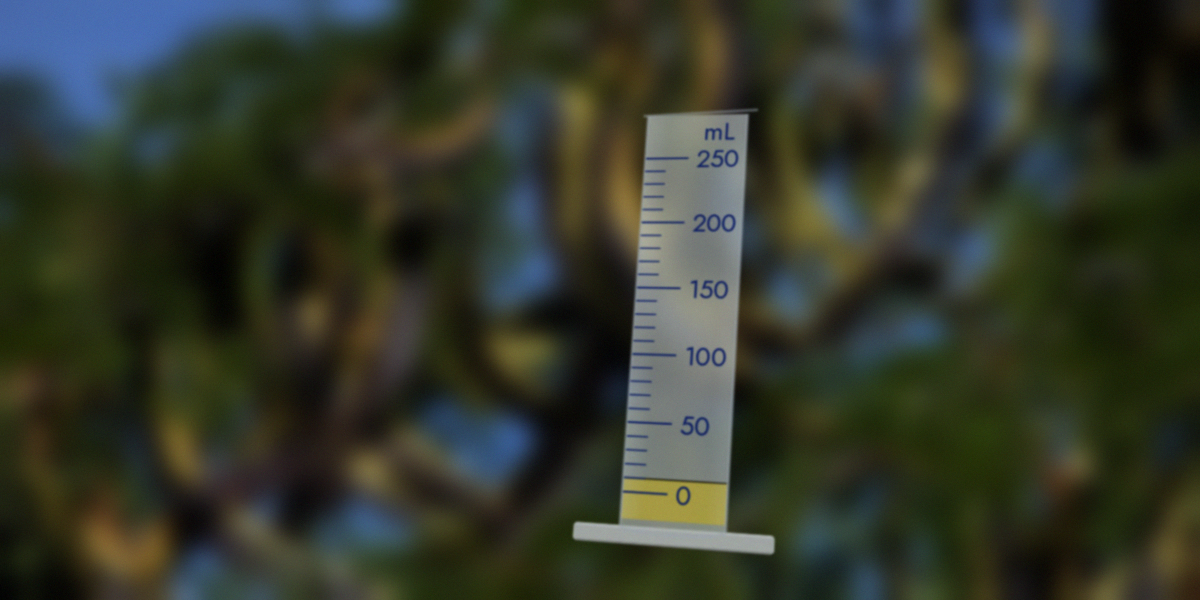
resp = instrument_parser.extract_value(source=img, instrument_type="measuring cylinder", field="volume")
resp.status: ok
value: 10 mL
